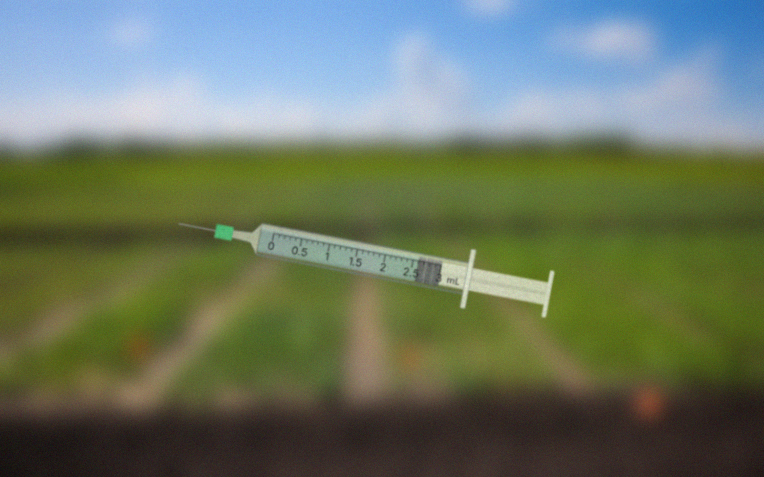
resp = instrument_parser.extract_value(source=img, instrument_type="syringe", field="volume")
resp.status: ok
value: 2.6 mL
